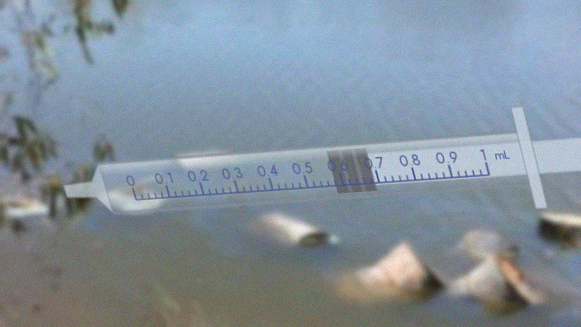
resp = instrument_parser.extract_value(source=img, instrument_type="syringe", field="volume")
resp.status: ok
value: 0.58 mL
